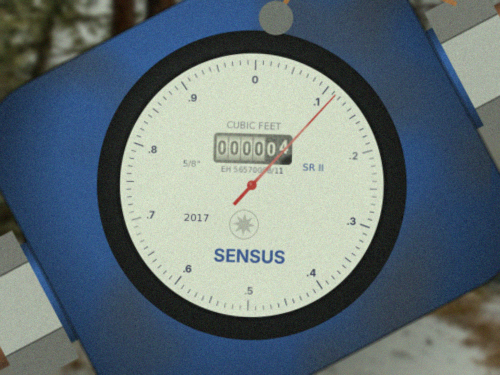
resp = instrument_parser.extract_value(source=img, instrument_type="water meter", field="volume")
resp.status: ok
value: 4.11 ft³
